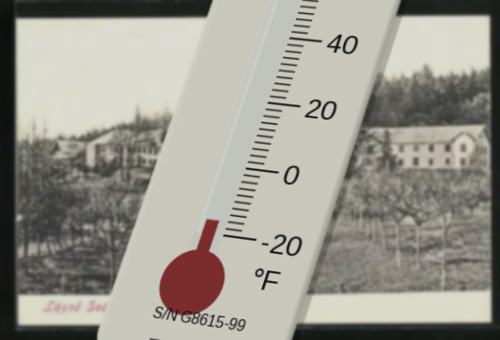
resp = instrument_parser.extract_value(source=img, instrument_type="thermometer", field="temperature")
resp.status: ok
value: -16 °F
